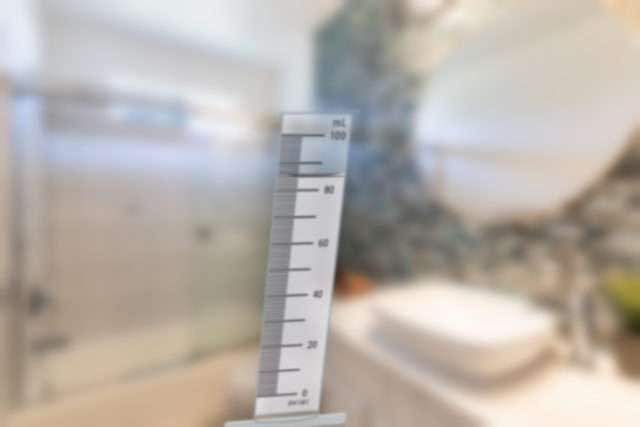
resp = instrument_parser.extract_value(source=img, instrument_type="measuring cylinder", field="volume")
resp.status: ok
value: 85 mL
